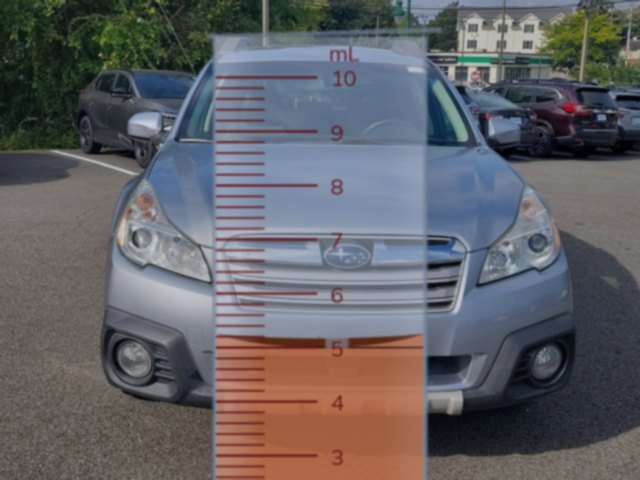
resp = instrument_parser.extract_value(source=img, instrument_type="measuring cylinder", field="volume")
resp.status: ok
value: 5 mL
